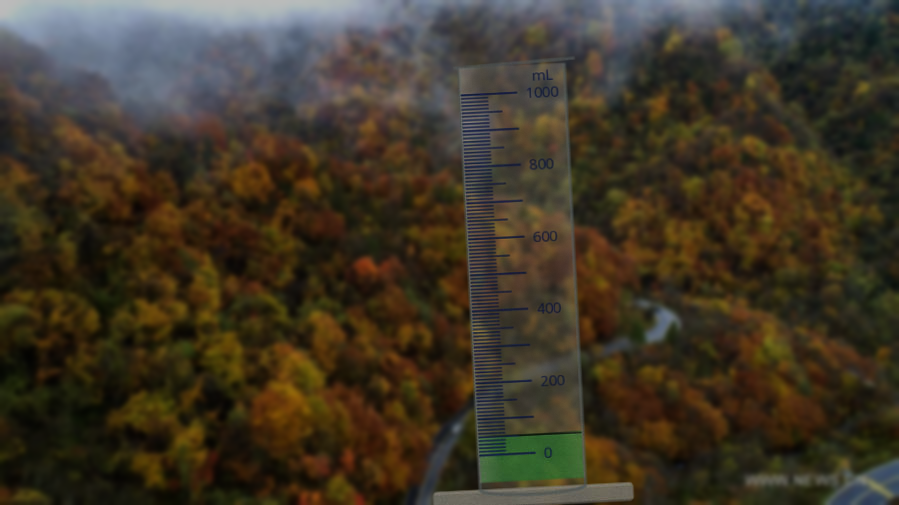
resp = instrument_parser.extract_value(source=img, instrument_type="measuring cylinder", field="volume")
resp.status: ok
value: 50 mL
